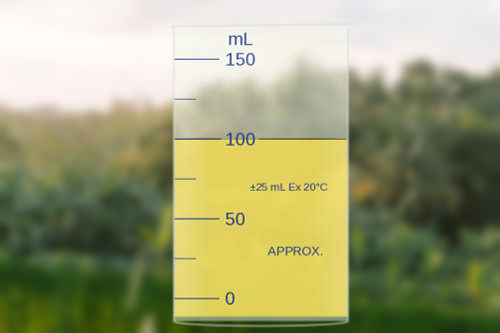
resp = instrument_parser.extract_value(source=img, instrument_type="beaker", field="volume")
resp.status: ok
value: 100 mL
